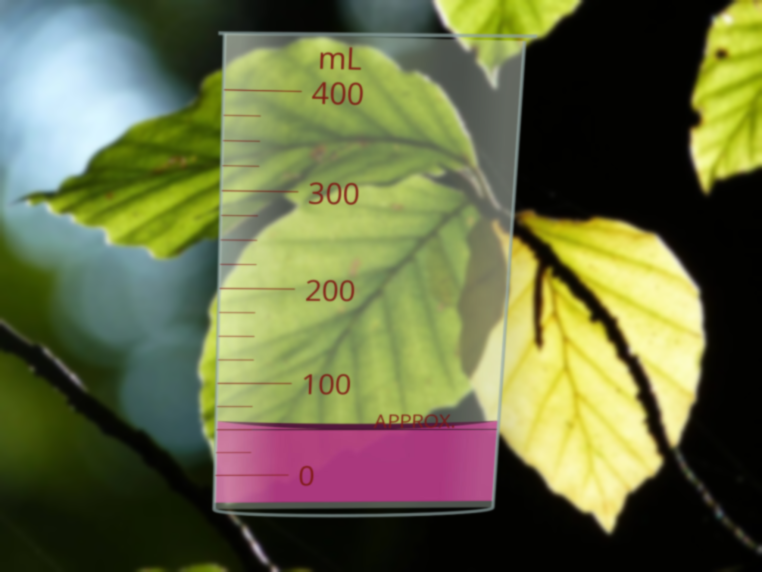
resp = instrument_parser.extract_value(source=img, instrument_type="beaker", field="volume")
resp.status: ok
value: 50 mL
